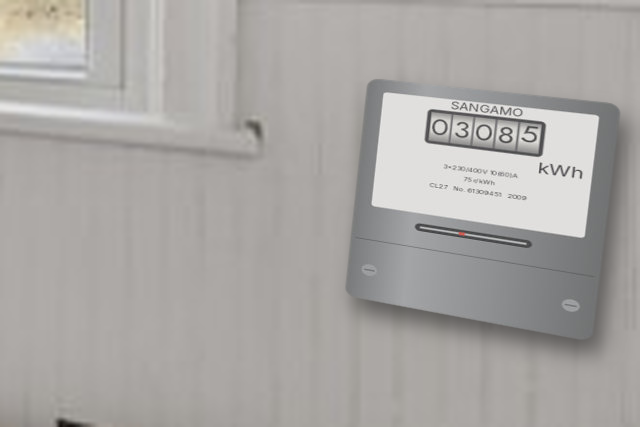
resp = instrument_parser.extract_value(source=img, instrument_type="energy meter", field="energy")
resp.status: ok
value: 3085 kWh
